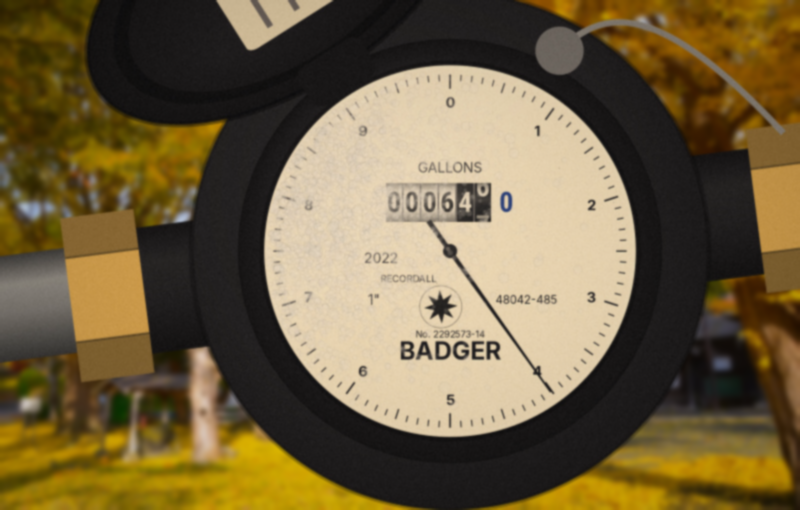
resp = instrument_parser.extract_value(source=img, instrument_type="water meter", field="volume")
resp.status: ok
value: 6464.0 gal
